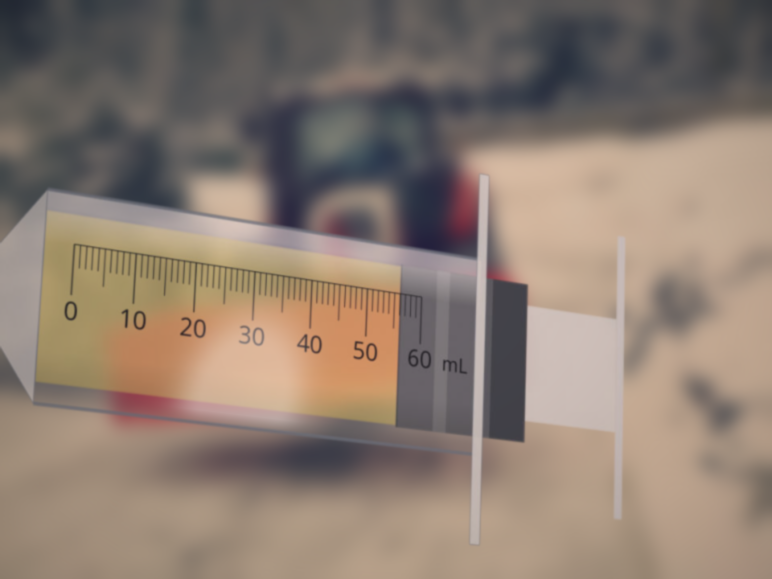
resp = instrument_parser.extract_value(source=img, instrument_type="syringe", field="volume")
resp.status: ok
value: 56 mL
